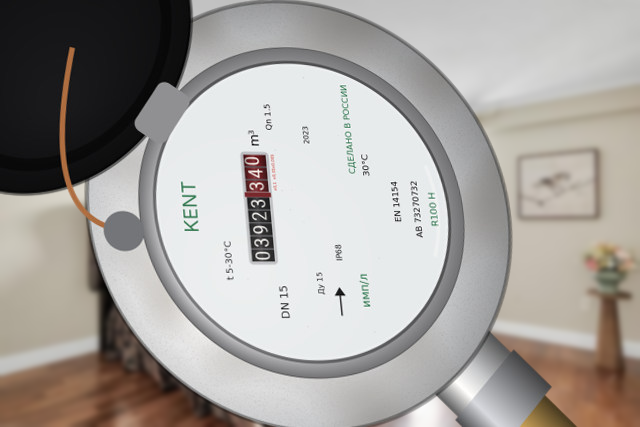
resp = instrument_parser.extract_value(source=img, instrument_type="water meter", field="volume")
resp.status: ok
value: 3923.340 m³
